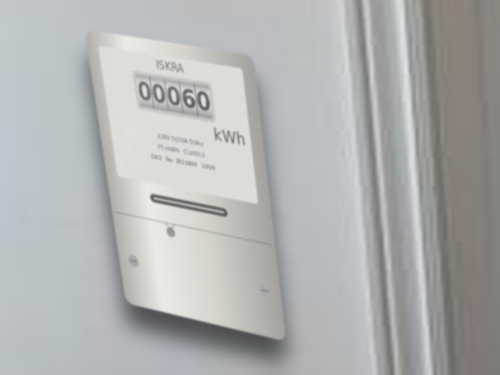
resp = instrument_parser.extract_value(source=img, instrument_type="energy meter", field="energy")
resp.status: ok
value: 60 kWh
